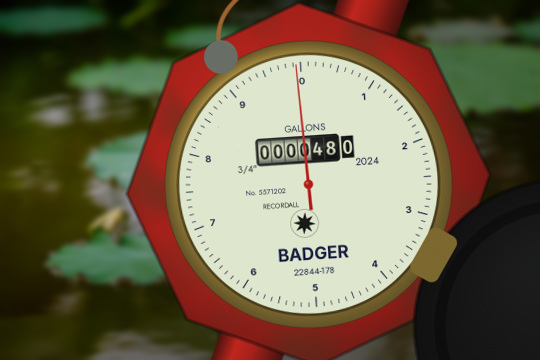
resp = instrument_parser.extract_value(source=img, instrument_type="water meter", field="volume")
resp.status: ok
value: 479.9 gal
